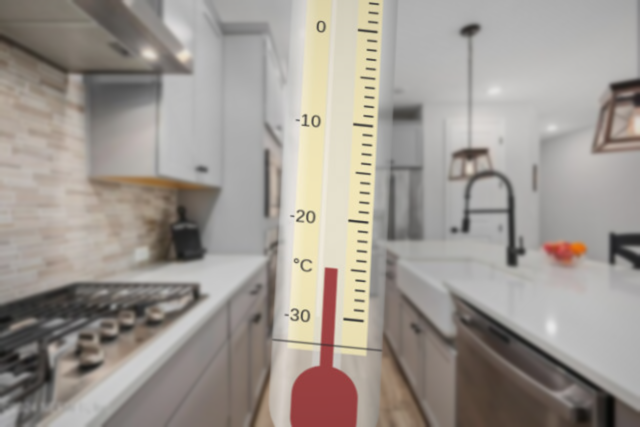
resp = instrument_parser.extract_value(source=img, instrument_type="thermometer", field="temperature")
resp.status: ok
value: -25 °C
